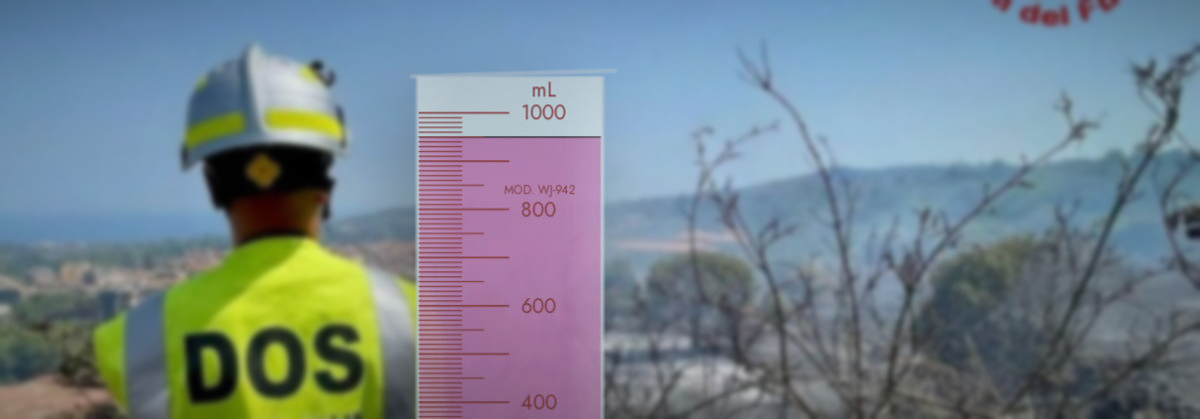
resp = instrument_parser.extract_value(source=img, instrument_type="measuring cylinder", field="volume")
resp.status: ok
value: 950 mL
